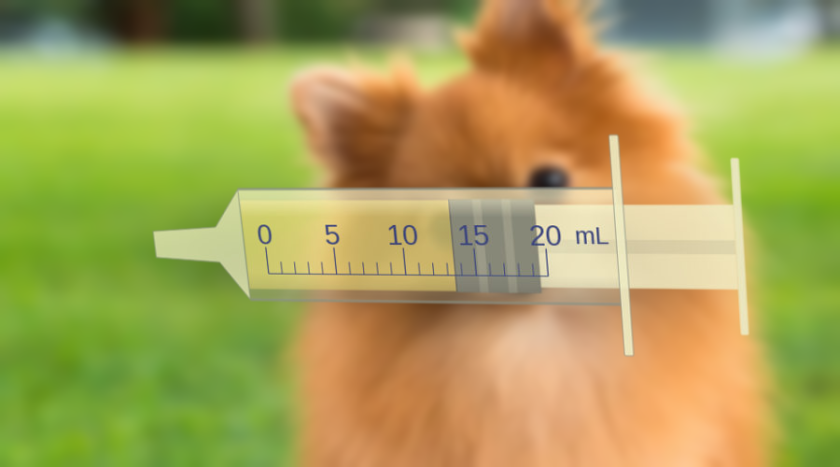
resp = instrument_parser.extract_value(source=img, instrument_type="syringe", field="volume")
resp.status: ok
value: 13.5 mL
